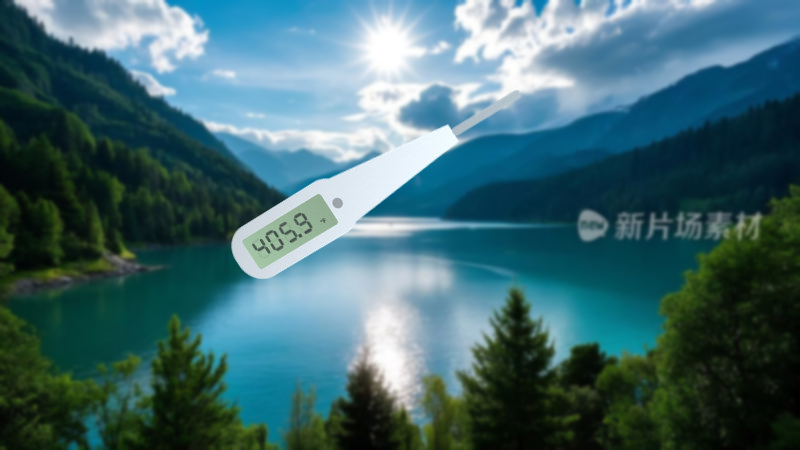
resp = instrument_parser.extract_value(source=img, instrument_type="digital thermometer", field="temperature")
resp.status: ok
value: 405.9 °F
